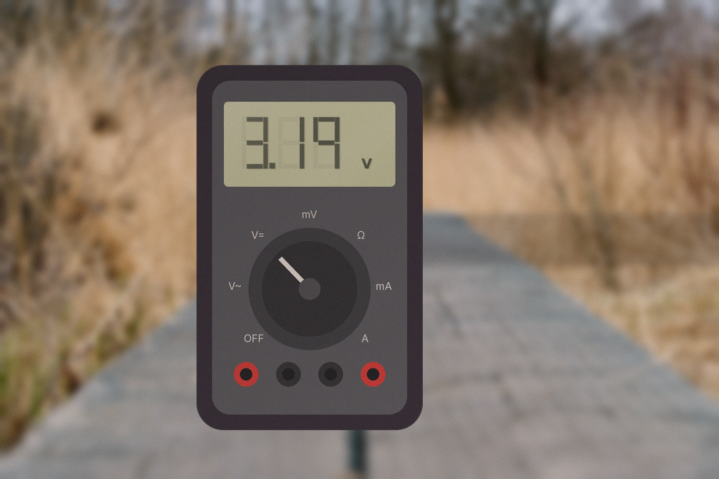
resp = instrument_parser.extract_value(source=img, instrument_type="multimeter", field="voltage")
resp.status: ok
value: 3.19 V
